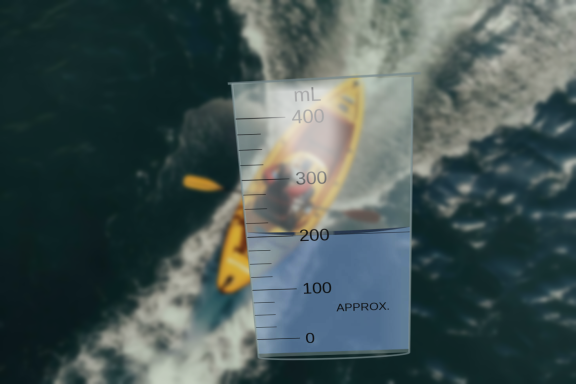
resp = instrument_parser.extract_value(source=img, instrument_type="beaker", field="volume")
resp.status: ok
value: 200 mL
